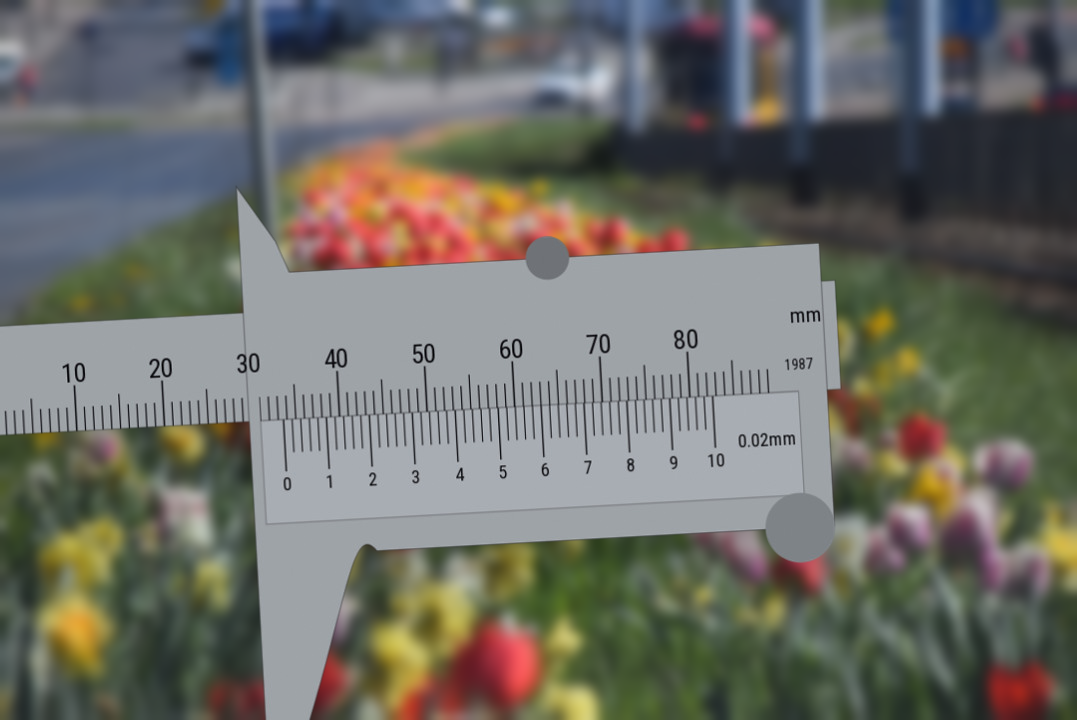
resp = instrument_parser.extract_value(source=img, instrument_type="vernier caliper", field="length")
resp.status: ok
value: 33.6 mm
